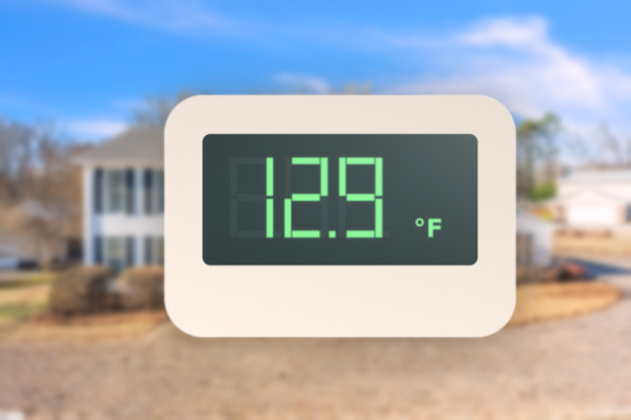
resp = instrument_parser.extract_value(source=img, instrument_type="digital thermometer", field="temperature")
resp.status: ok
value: 12.9 °F
